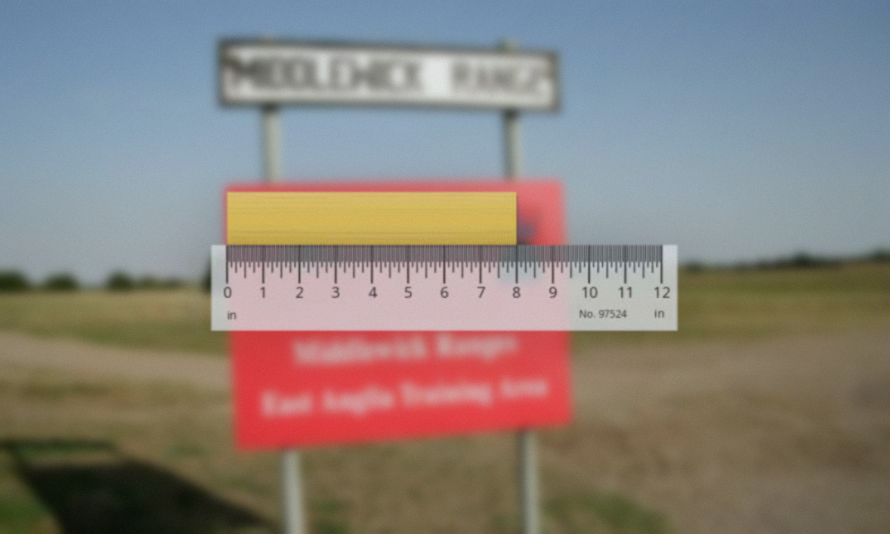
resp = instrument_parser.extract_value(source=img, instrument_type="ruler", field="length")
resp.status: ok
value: 8 in
